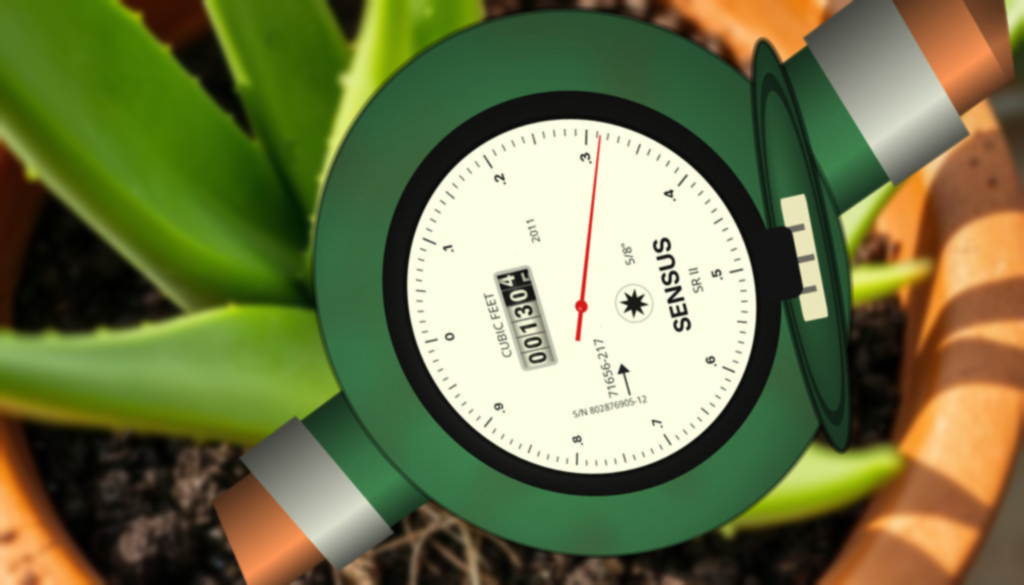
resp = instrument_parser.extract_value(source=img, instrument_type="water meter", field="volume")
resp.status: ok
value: 1304.31 ft³
